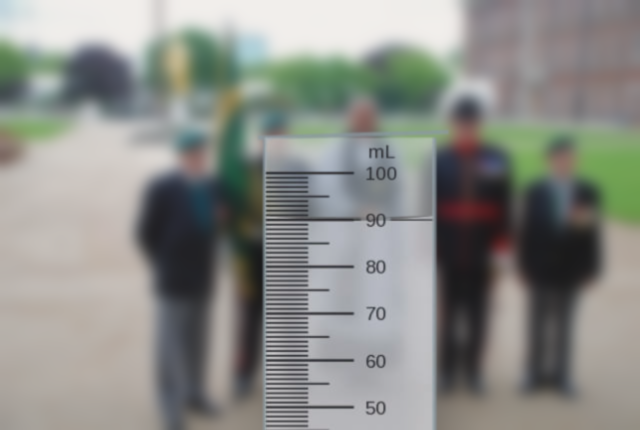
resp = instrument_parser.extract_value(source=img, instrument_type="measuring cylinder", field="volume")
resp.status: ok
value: 90 mL
